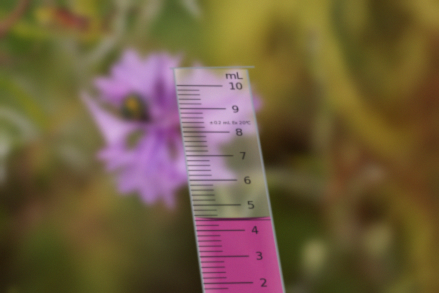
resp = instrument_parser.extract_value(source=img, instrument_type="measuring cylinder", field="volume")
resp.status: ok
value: 4.4 mL
